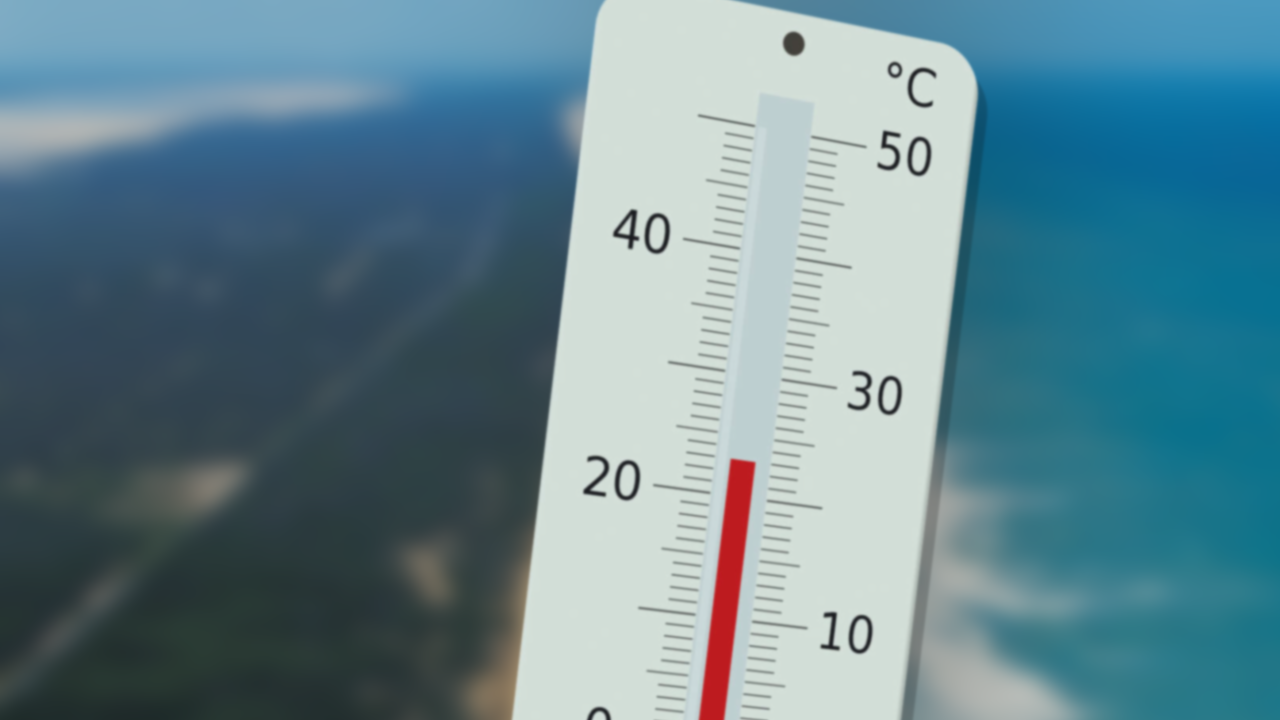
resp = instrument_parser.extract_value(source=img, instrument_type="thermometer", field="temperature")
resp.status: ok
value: 23 °C
